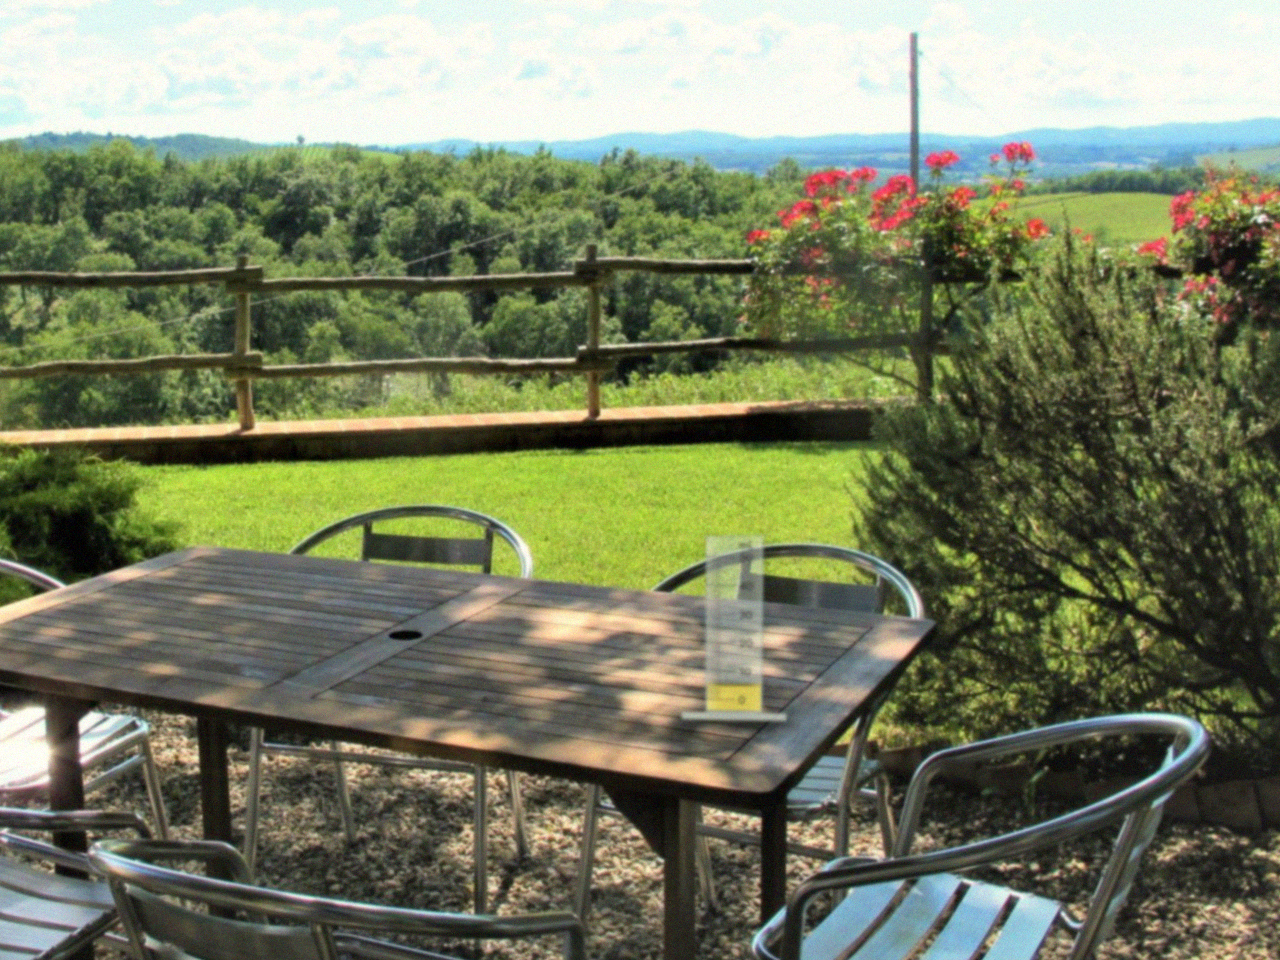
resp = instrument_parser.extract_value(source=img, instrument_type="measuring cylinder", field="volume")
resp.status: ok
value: 5 mL
